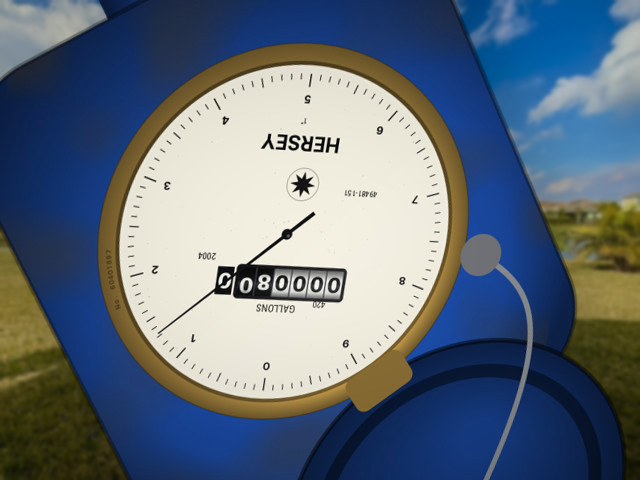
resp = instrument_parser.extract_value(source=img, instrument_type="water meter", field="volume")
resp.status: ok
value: 801.3 gal
